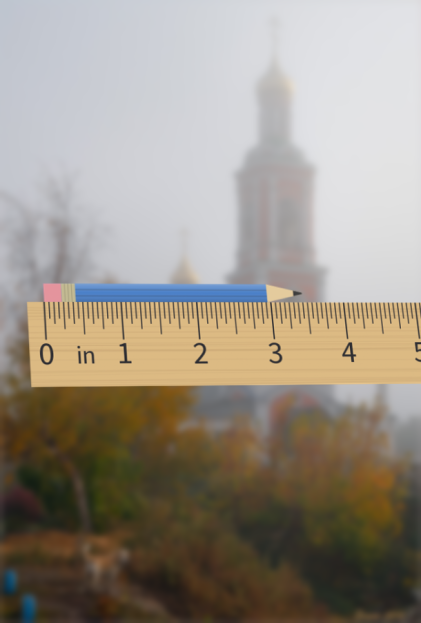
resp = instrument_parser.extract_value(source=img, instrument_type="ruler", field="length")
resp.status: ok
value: 3.4375 in
